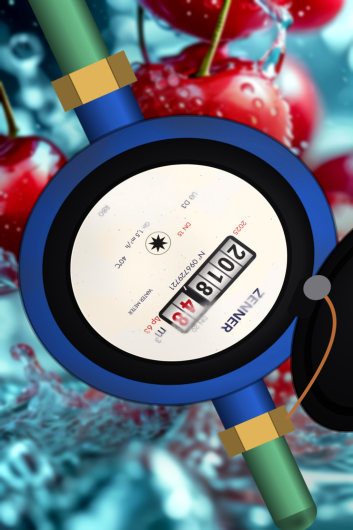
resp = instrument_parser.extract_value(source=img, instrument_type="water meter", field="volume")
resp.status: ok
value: 2018.48 m³
